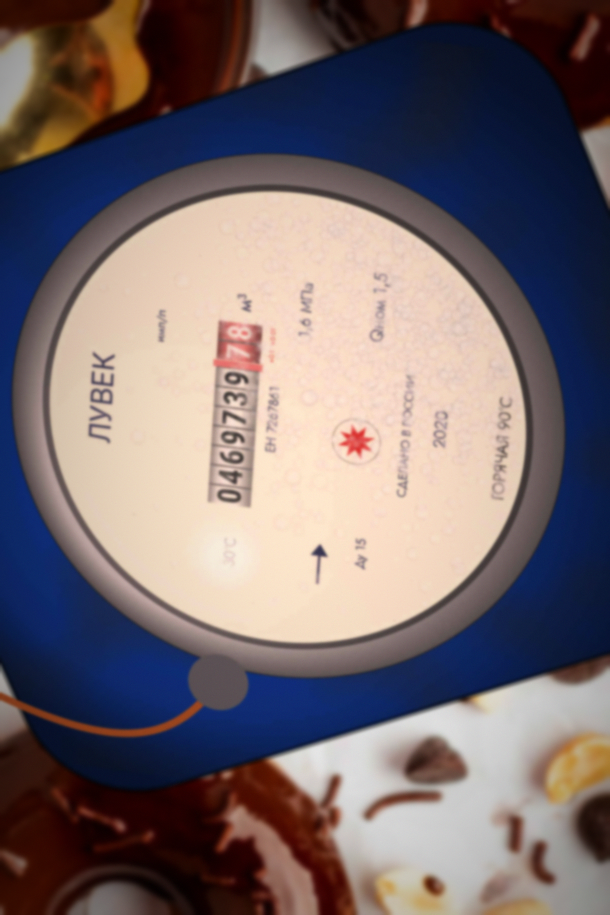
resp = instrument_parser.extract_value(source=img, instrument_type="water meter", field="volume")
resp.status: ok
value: 469739.78 m³
